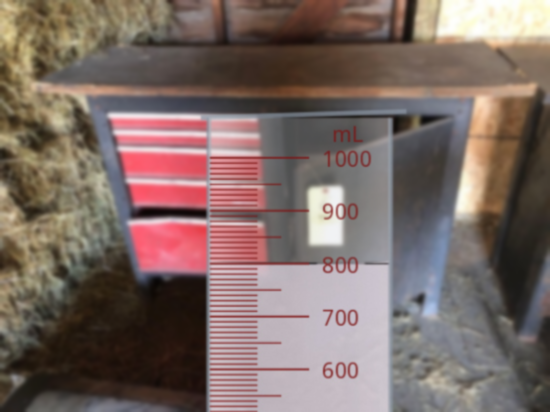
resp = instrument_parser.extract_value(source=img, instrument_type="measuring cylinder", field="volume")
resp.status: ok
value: 800 mL
